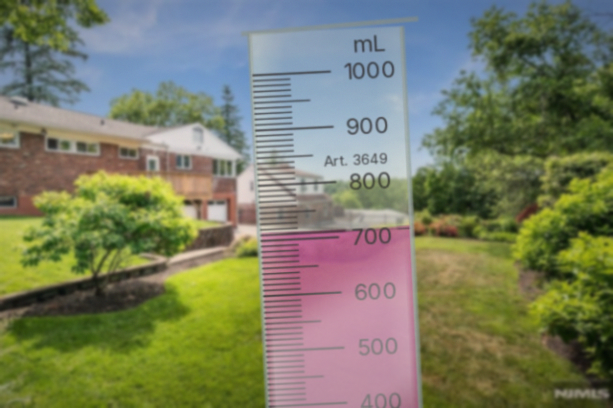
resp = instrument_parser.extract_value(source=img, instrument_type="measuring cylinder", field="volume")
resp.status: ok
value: 710 mL
